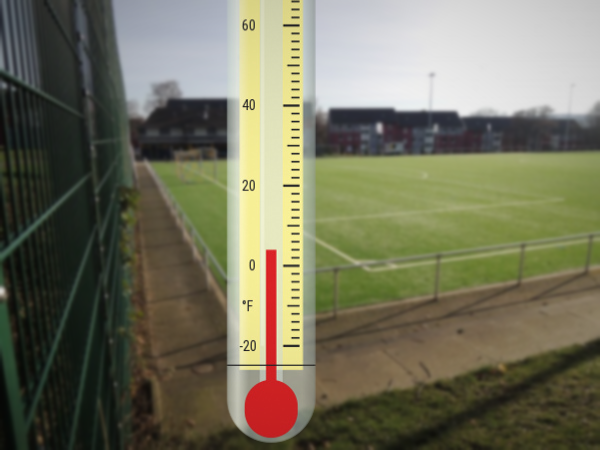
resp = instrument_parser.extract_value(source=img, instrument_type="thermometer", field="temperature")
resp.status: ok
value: 4 °F
